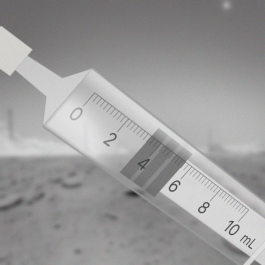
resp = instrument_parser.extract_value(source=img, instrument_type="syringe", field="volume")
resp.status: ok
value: 3.4 mL
